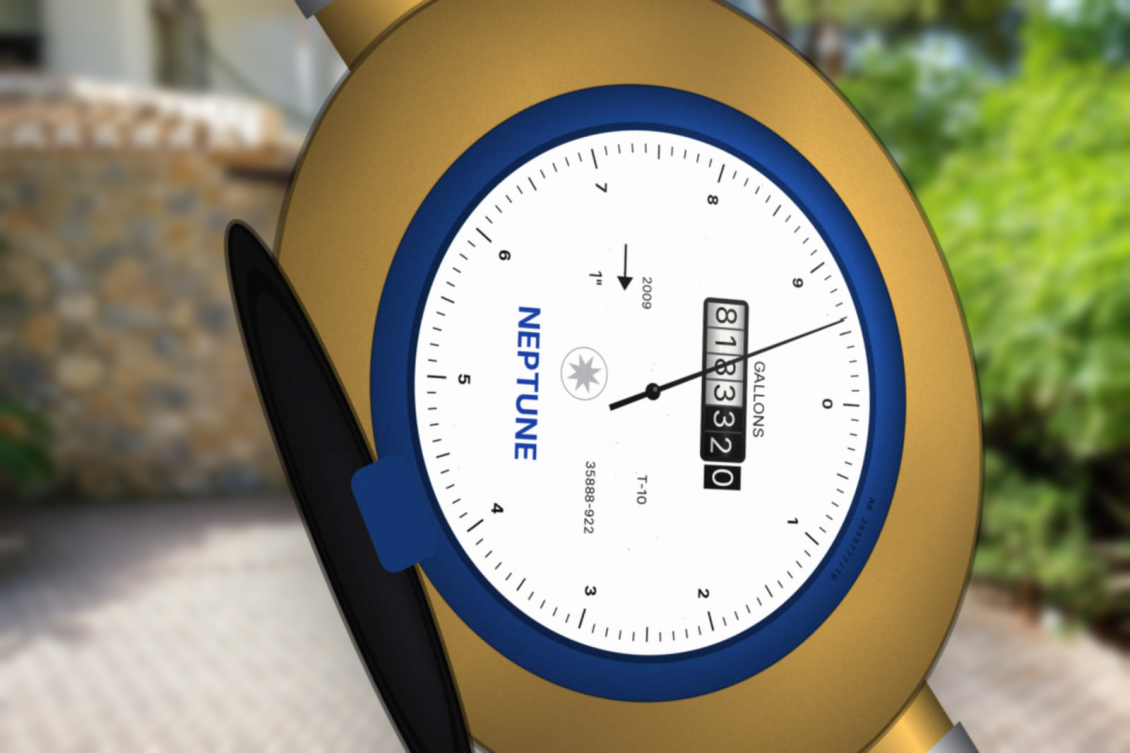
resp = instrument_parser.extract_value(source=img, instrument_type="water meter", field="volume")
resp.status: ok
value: 8183319.4 gal
